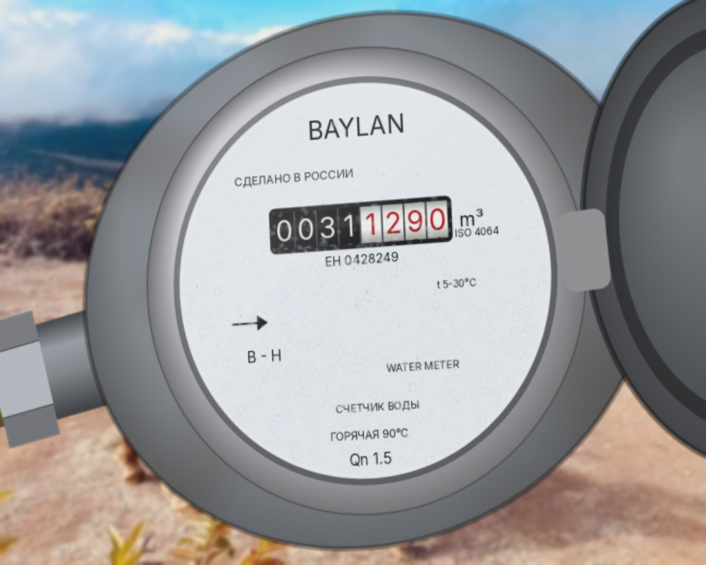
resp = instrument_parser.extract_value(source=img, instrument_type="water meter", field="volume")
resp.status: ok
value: 31.1290 m³
